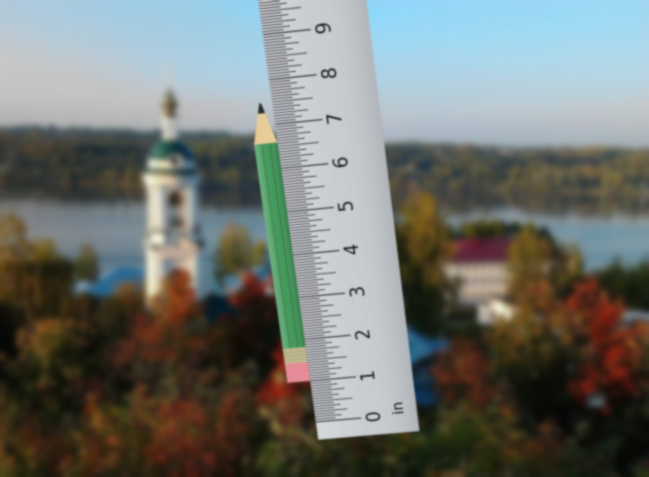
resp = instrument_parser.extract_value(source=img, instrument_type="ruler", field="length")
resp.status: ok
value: 6.5 in
